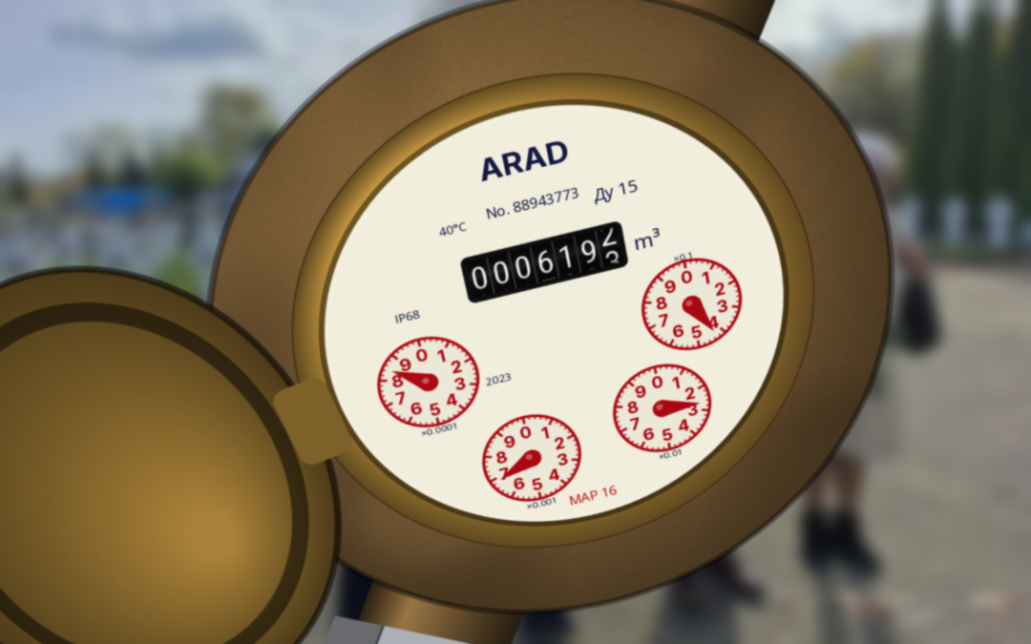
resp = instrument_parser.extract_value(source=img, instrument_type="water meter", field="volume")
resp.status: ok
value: 6192.4268 m³
